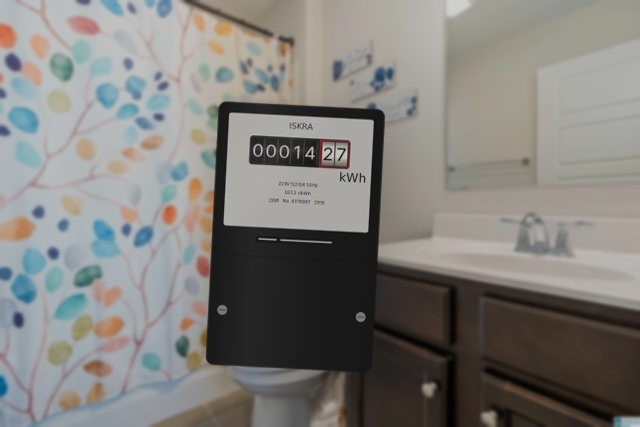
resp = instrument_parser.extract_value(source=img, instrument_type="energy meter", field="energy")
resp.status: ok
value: 14.27 kWh
